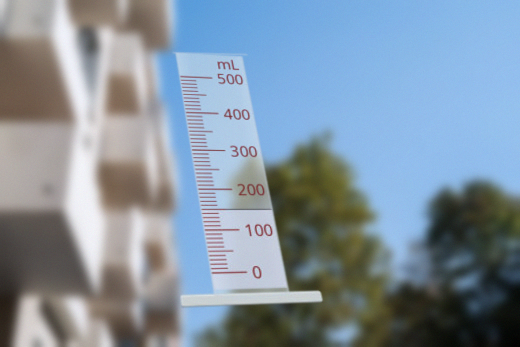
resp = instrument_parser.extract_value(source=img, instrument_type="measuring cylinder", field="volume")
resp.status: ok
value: 150 mL
